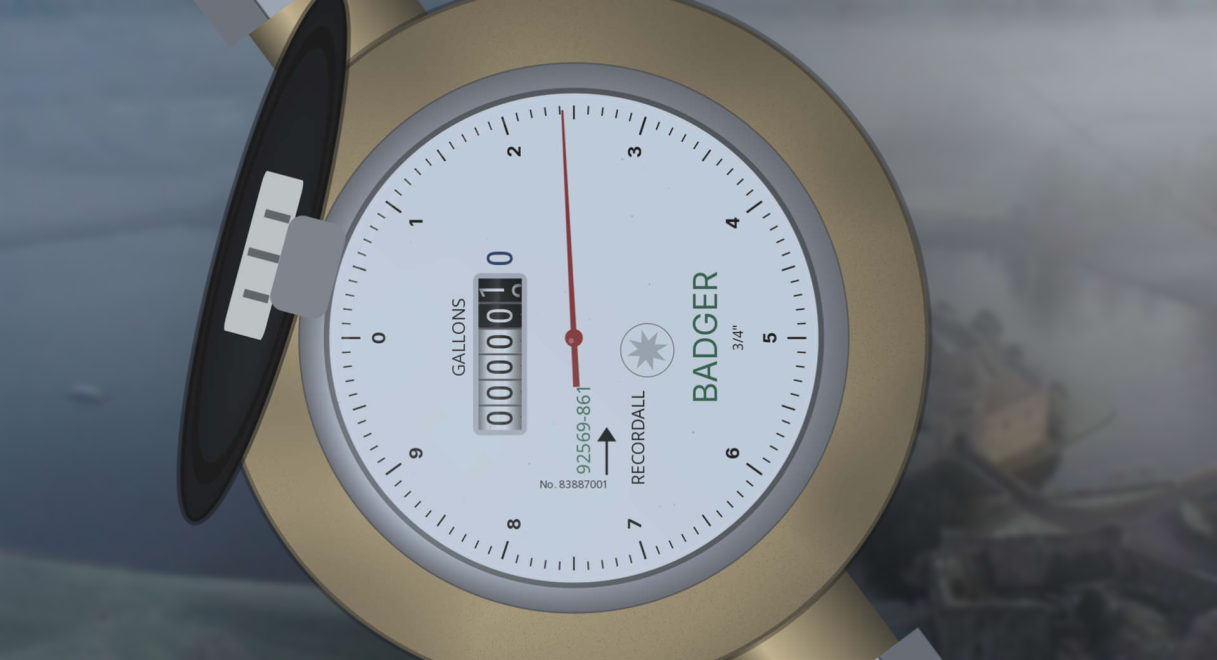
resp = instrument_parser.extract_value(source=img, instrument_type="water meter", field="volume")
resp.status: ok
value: 12.4 gal
